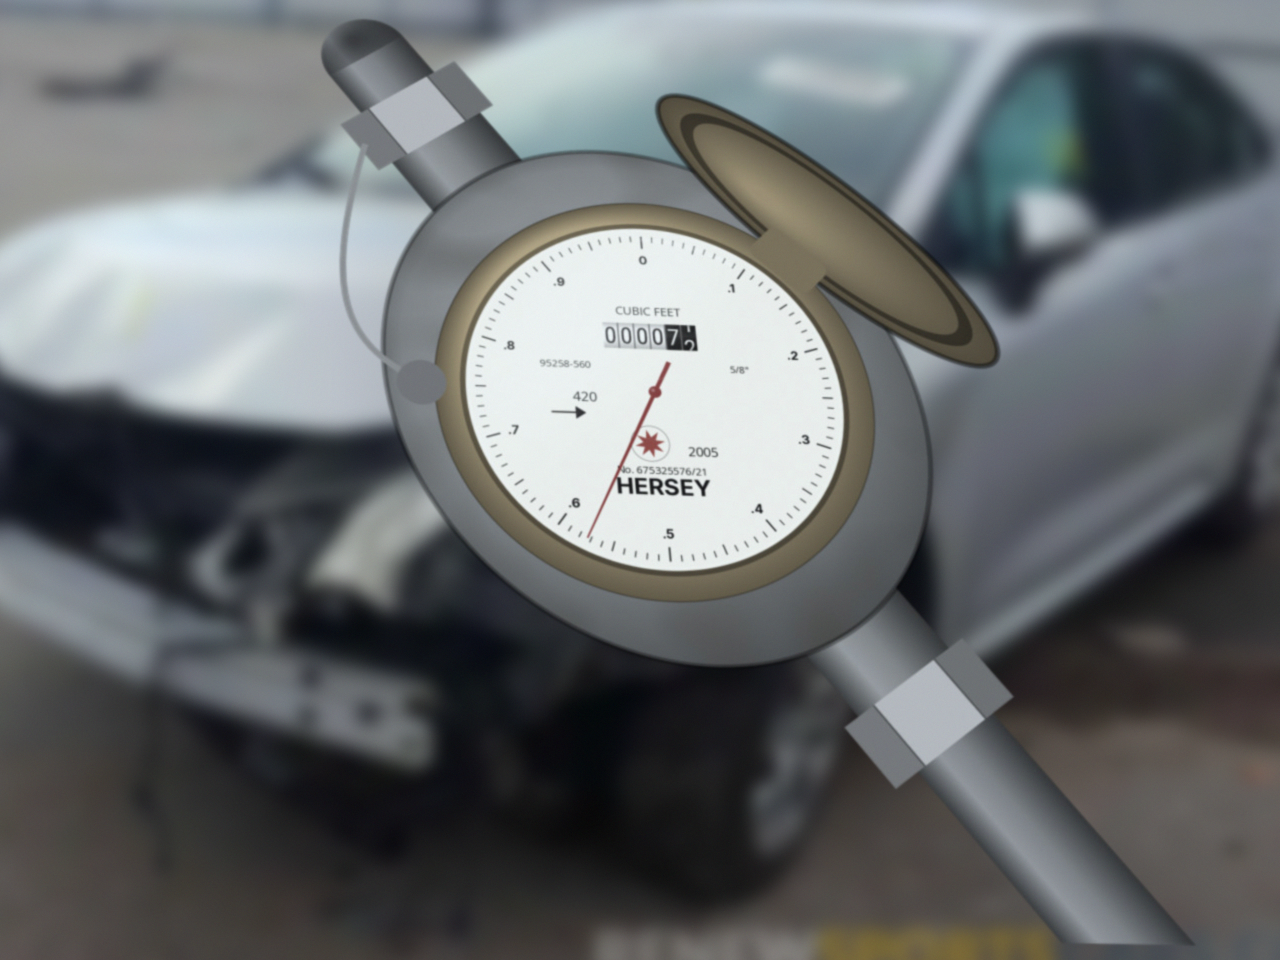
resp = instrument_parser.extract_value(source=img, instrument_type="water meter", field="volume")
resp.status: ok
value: 71.57 ft³
